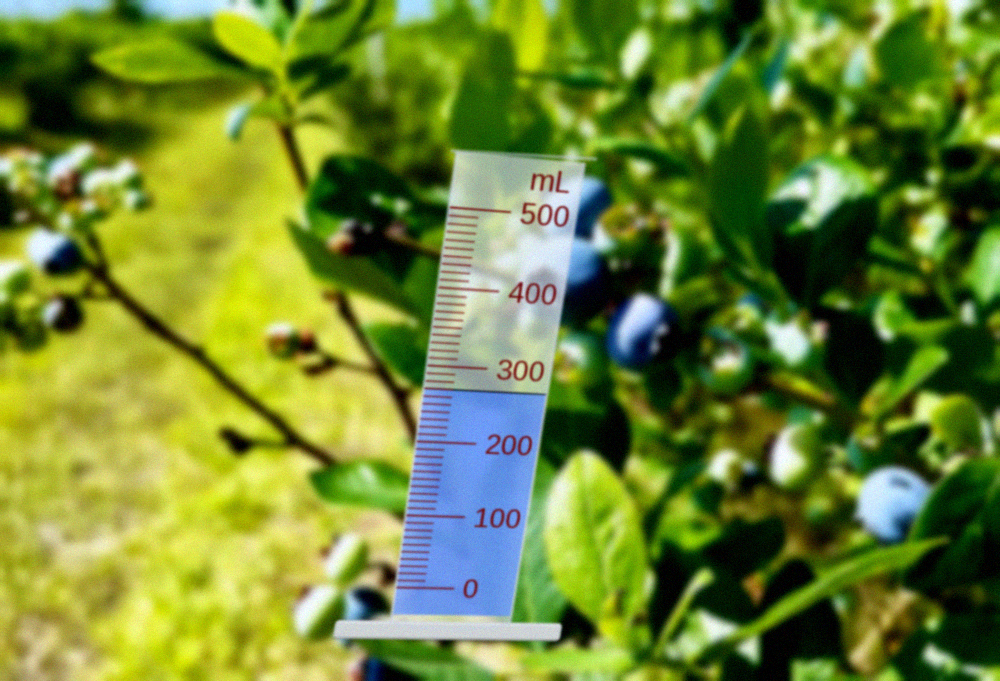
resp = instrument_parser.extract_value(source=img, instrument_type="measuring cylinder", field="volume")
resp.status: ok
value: 270 mL
